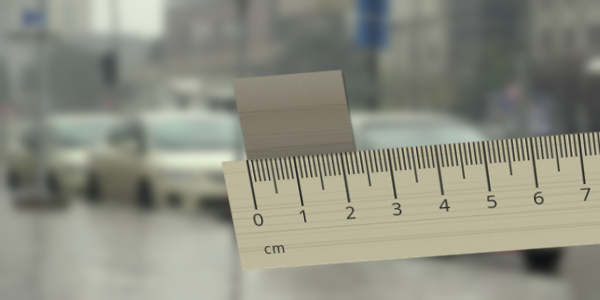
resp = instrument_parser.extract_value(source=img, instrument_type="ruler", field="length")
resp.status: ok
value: 2.3 cm
